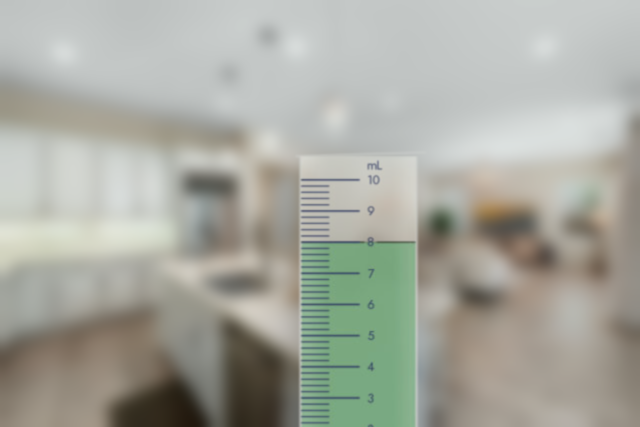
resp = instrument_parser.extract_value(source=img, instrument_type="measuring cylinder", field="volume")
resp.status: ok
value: 8 mL
